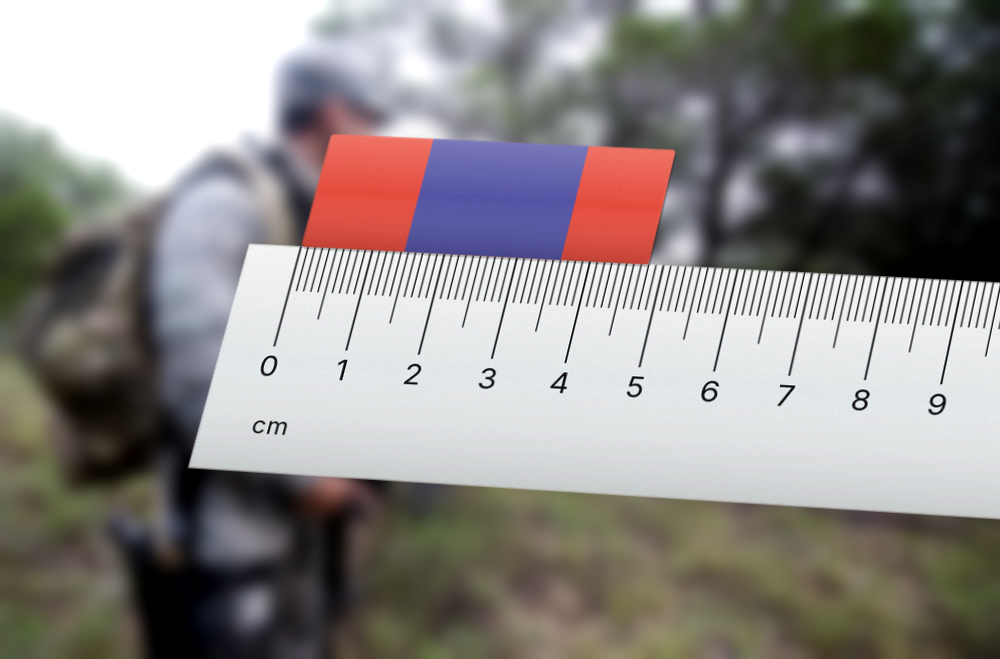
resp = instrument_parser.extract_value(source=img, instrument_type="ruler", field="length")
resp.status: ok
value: 4.8 cm
